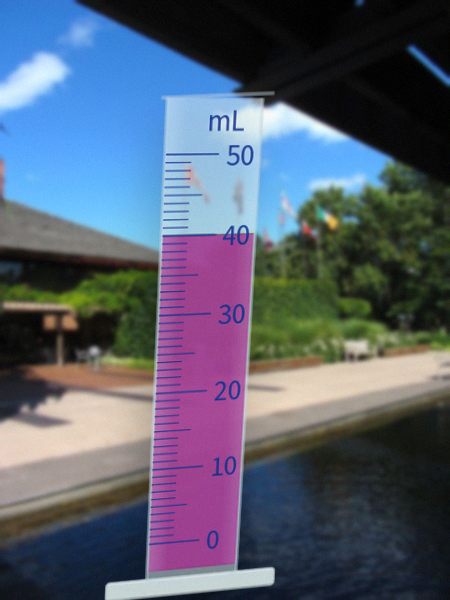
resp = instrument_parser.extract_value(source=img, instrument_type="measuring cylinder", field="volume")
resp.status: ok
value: 40 mL
